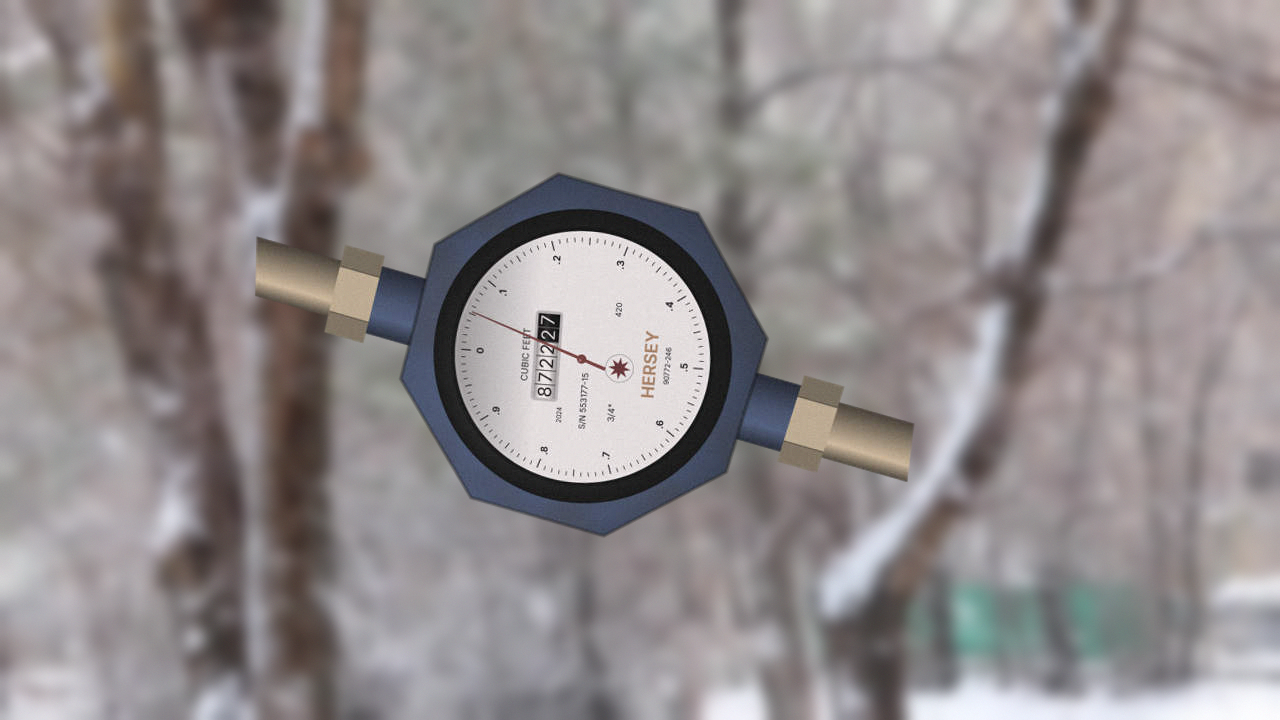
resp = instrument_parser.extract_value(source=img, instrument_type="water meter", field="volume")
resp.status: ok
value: 872227.05 ft³
